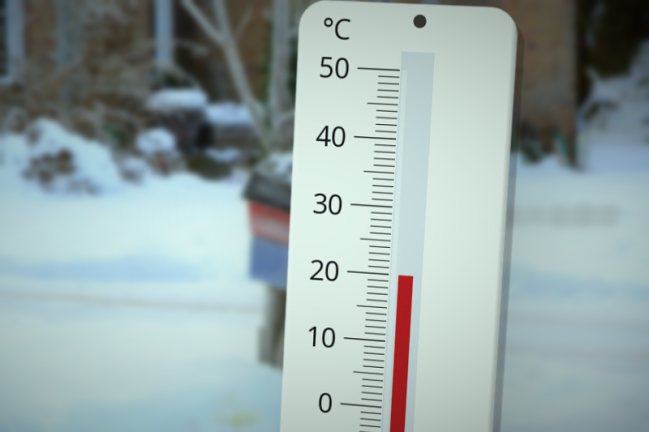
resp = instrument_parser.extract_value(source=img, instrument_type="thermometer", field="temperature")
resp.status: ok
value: 20 °C
